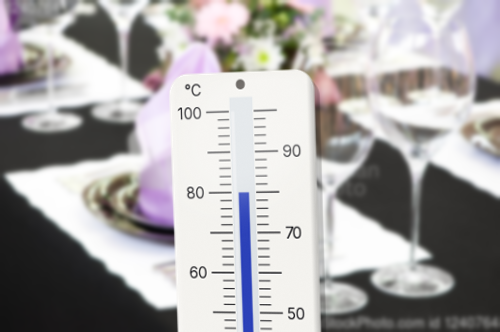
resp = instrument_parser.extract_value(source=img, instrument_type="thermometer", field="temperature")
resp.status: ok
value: 80 °C
